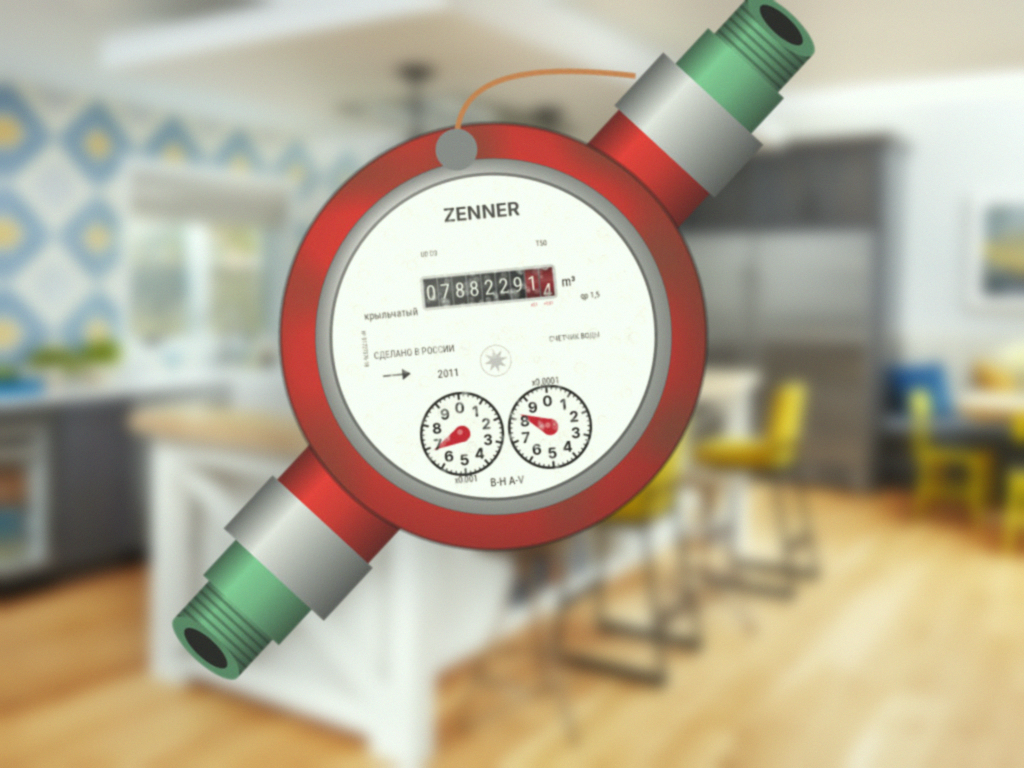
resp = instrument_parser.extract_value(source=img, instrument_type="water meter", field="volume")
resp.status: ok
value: 788229.1368 m³
